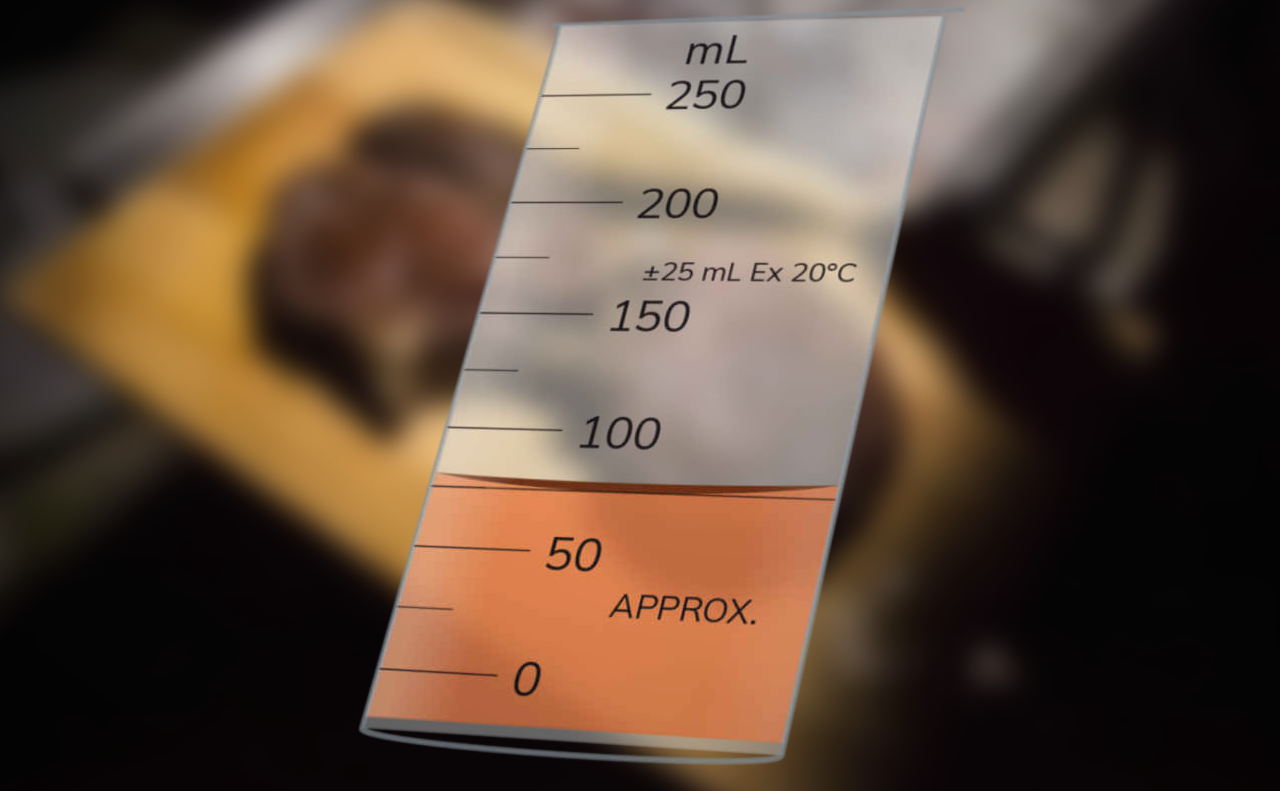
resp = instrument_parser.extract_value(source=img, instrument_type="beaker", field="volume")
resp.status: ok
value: 75 mL
